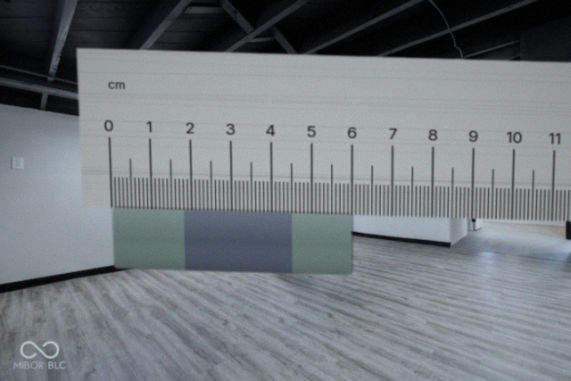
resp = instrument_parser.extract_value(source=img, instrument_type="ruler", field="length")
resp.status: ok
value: 6 cm
